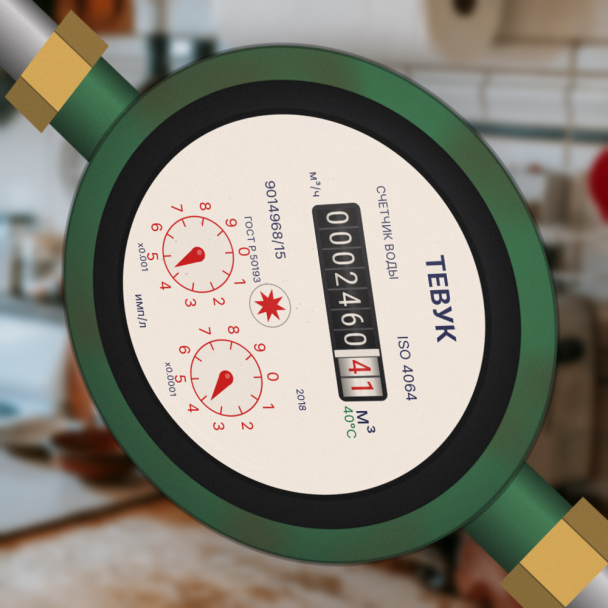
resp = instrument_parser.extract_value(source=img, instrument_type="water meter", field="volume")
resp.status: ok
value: 2460.4143 m³
